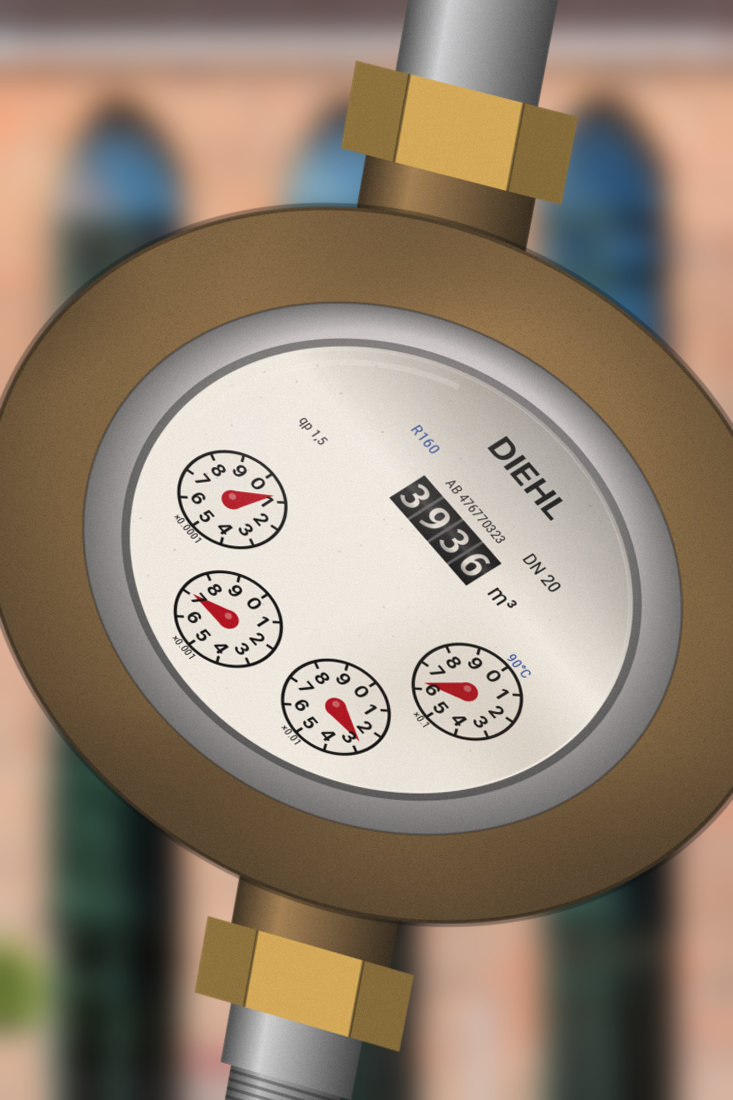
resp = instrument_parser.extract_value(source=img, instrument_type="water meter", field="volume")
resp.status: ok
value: 3936.6270 m³
